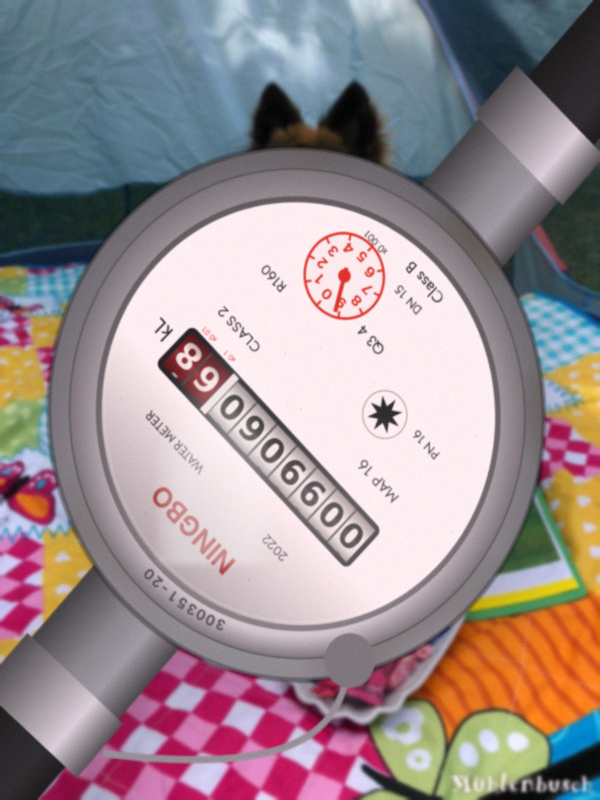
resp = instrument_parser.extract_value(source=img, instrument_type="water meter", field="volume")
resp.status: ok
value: 99060.679 kL
